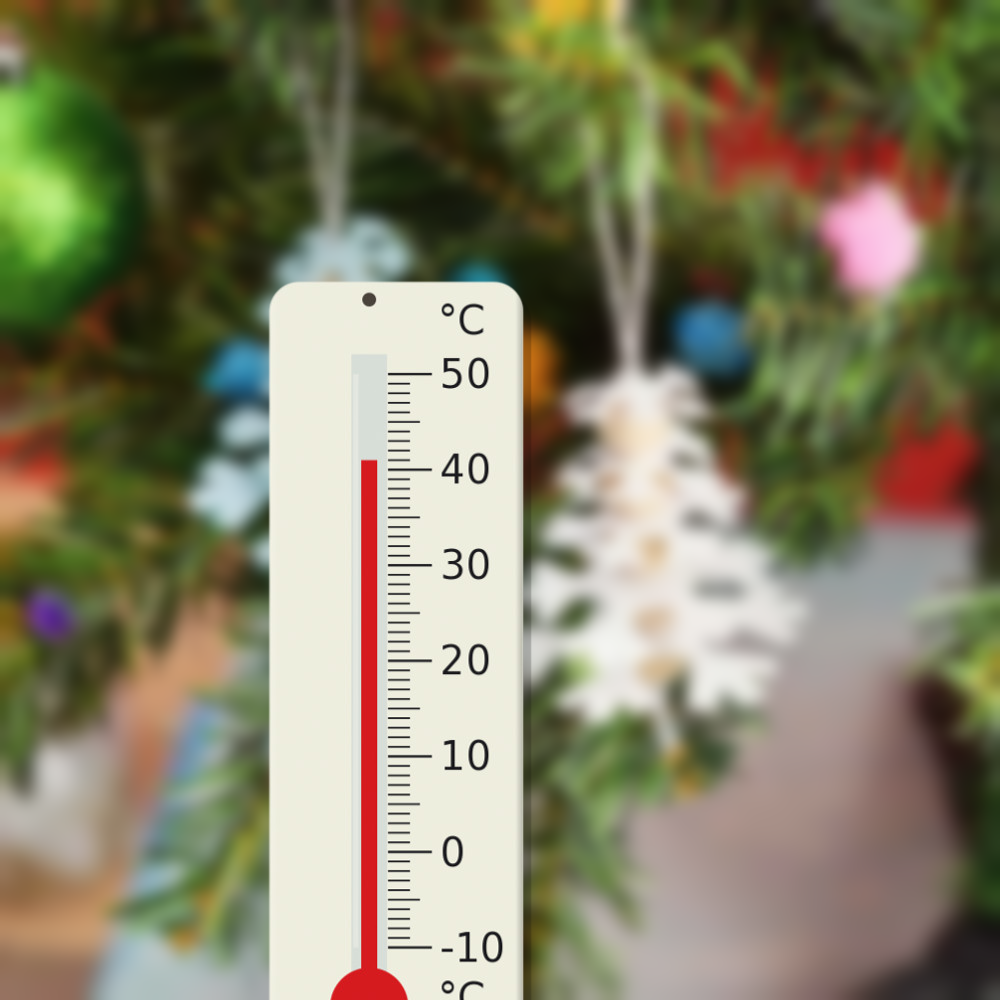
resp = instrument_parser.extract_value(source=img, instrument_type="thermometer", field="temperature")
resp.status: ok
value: 41 °C
